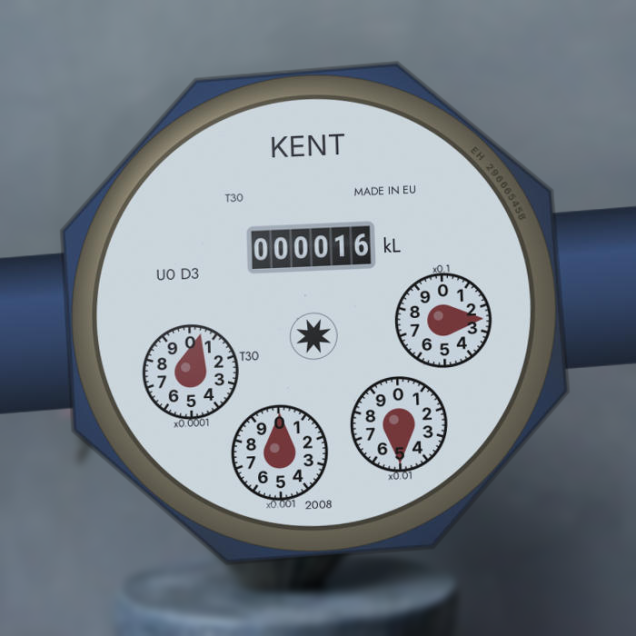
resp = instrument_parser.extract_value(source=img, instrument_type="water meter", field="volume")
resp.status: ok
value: 16.2500 kL
